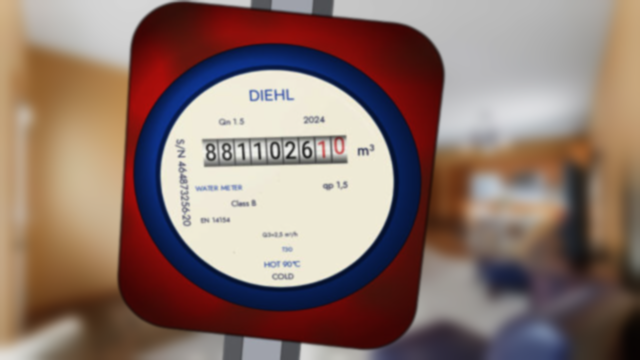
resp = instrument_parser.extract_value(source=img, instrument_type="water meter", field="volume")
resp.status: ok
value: 8811026.10 m³
